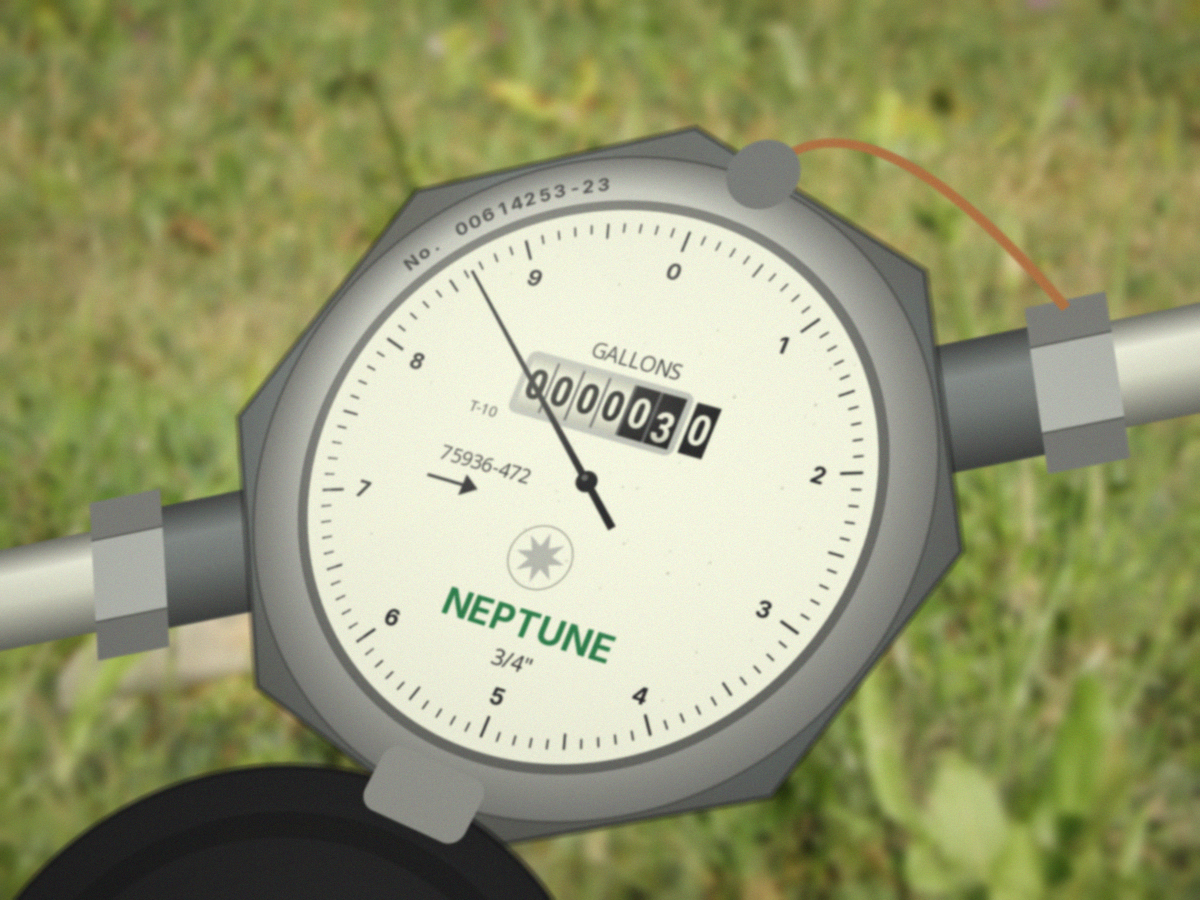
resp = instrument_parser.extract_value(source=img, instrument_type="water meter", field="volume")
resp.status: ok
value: 28.6 gal
